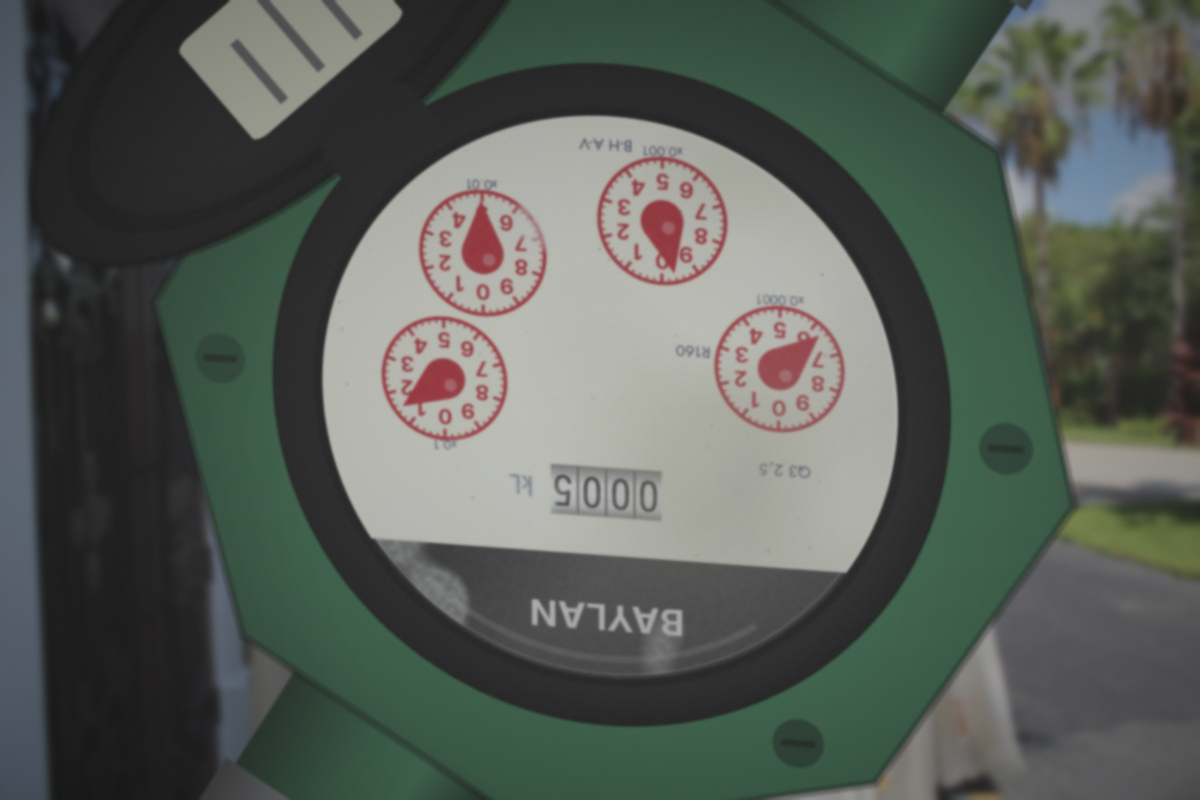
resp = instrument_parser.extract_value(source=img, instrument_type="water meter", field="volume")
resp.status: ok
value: 5.1496 kL
